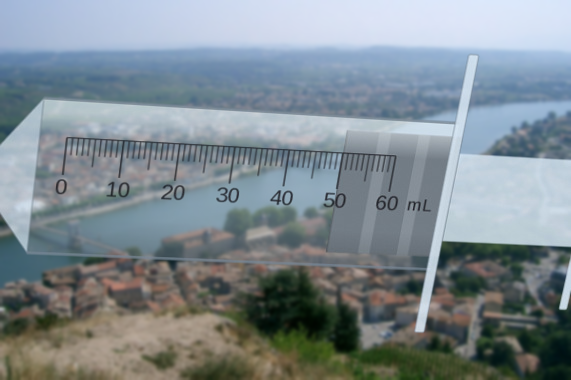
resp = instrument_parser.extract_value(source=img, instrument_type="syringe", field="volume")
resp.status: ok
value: 50 mL
